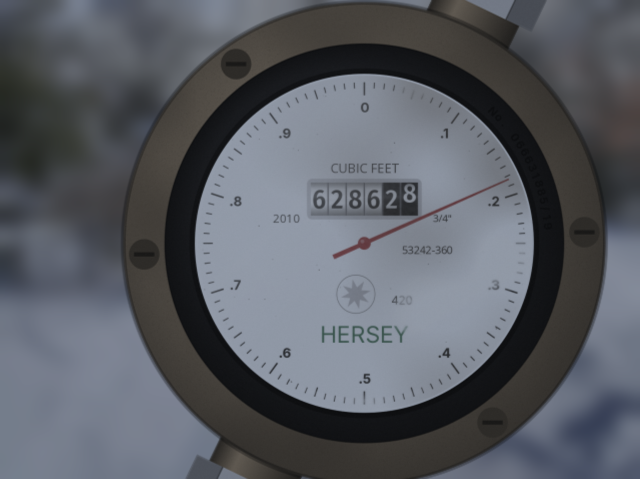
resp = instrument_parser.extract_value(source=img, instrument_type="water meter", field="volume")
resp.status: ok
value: 628628.18 ft³
